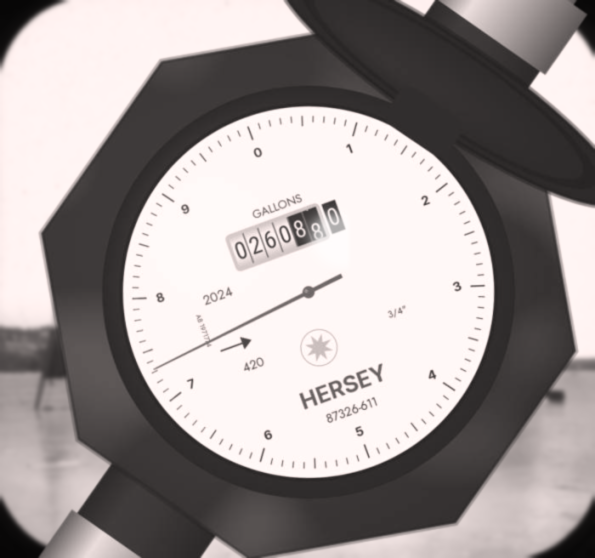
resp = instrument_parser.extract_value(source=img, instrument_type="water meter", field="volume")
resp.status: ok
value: 260877.3 gal
